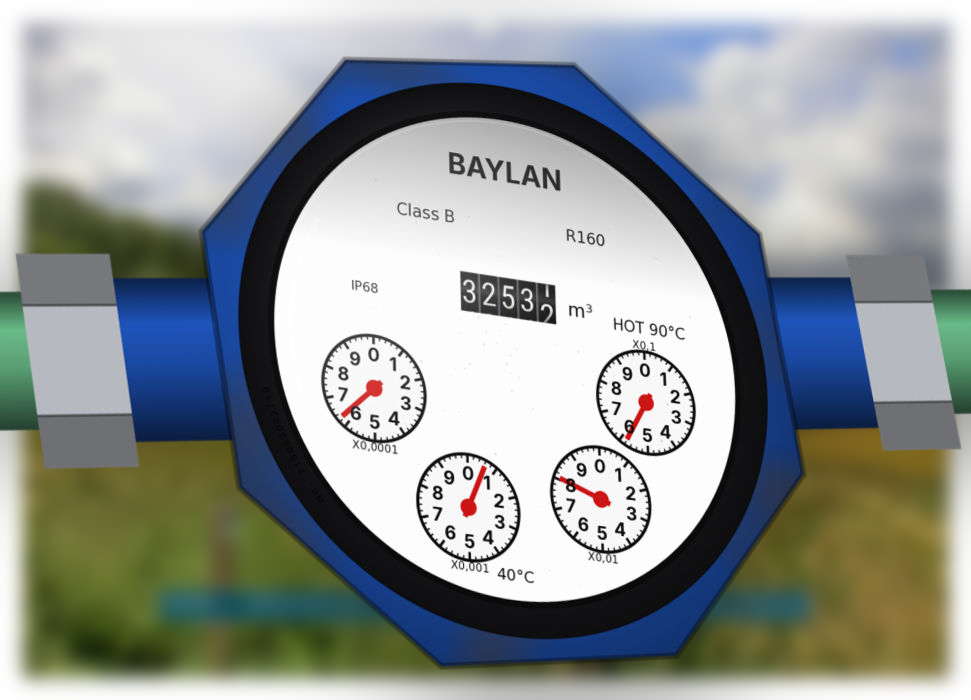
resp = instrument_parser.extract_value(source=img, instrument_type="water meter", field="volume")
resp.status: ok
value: 32531.5806 m³
